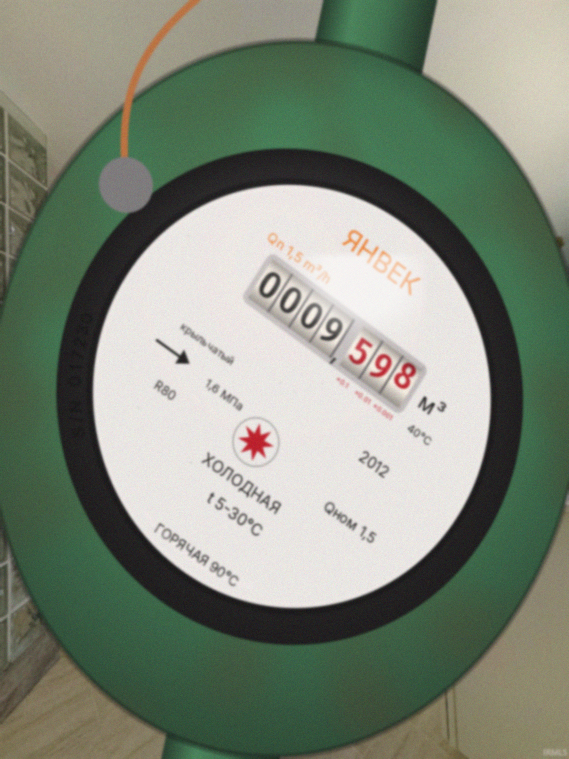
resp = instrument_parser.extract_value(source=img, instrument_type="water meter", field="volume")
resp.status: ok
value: 9.598 m³
